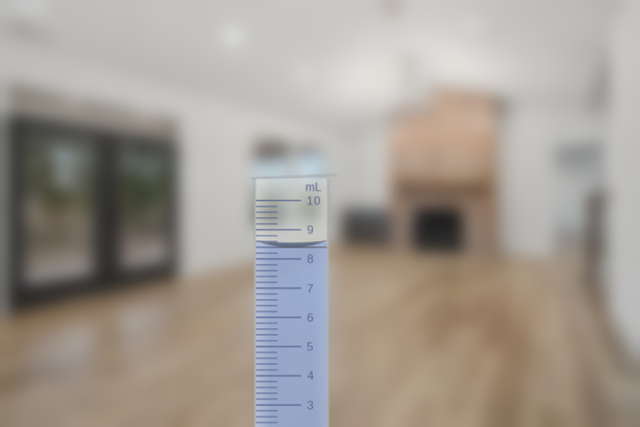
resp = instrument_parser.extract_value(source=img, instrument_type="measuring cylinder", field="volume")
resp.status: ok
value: 8.4 mL
